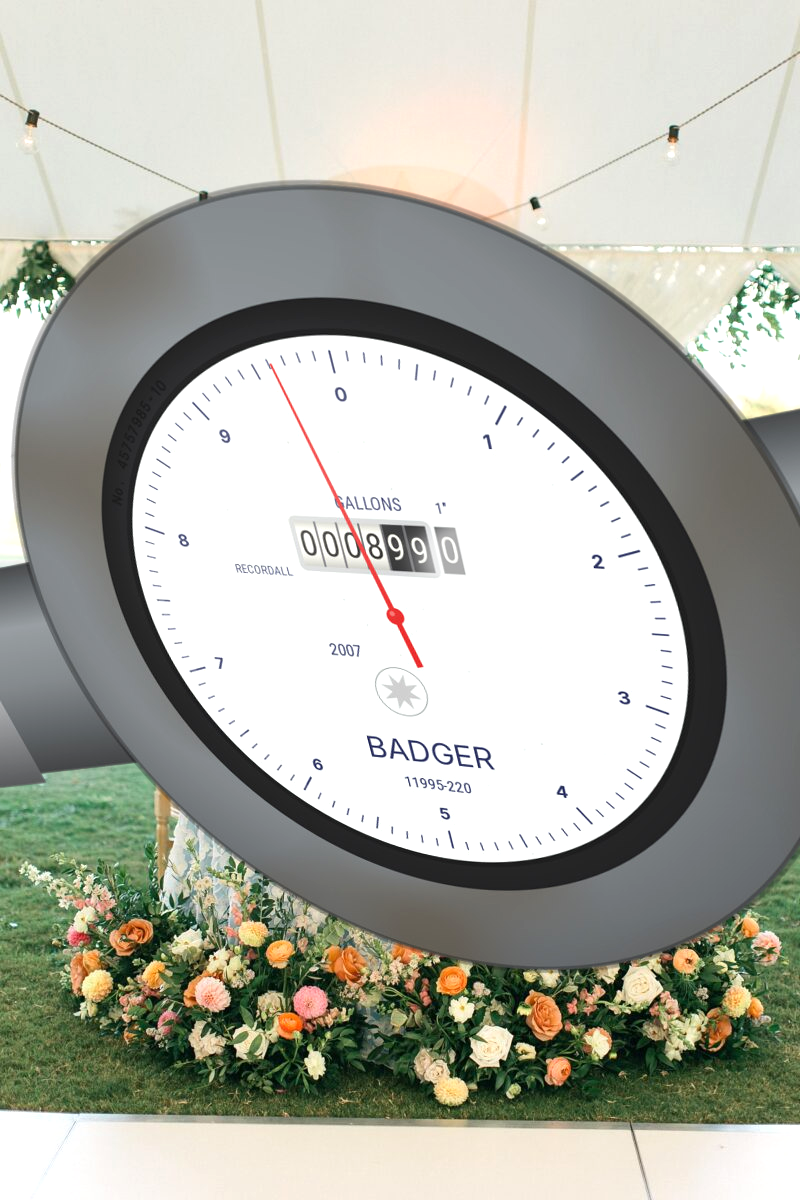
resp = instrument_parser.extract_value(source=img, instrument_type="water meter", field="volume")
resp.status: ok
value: 8989.6 gal
